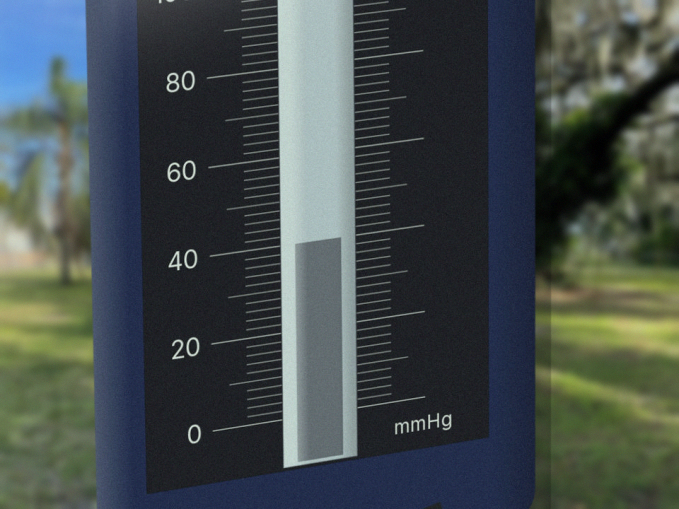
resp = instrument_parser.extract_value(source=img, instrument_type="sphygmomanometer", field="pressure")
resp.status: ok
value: 40 mmHg
